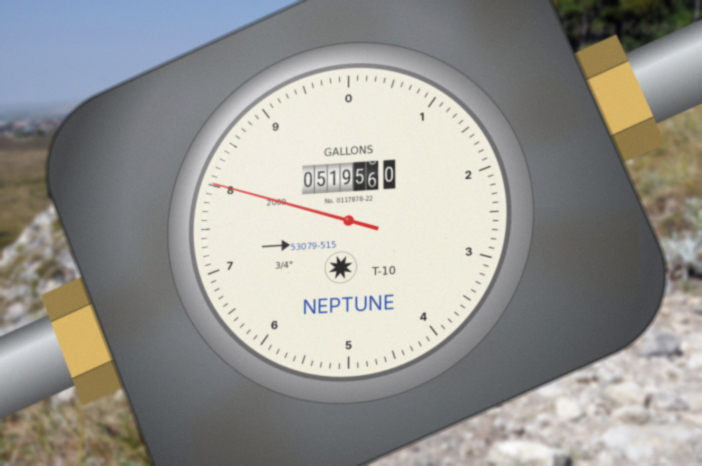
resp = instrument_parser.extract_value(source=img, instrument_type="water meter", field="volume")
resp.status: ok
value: 519558.0 gal
